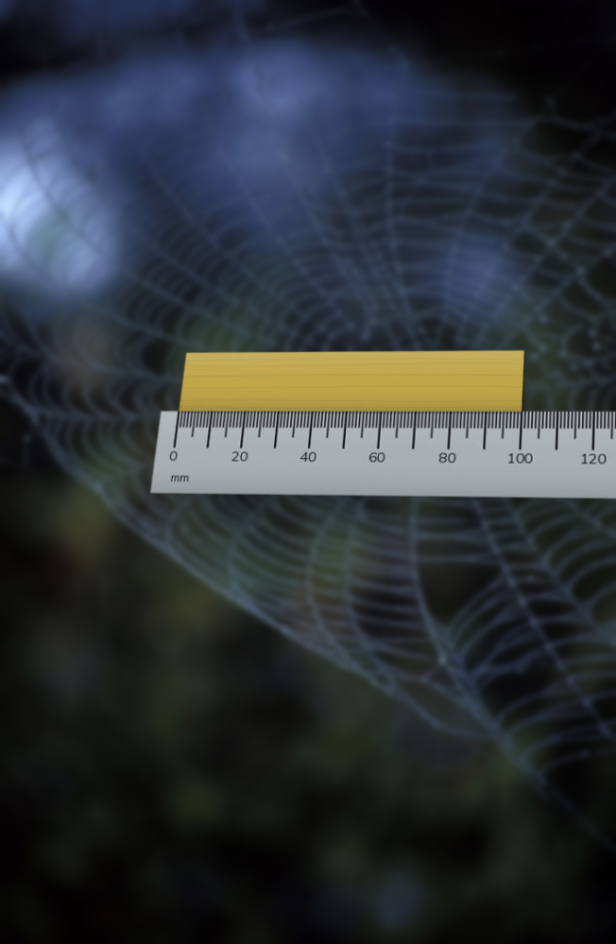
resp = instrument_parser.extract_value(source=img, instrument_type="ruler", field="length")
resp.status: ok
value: 100 mm
